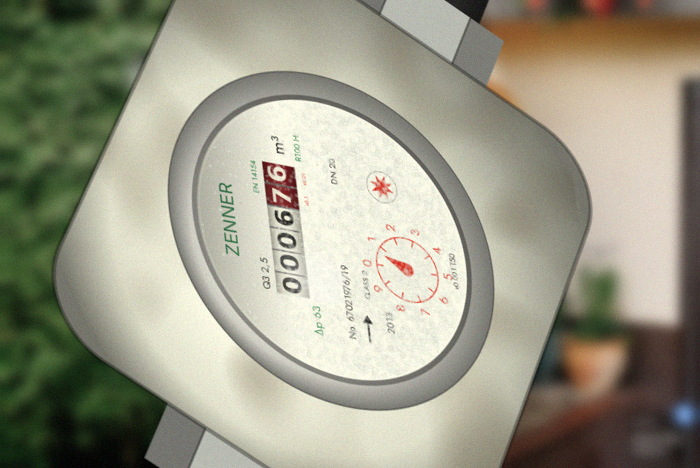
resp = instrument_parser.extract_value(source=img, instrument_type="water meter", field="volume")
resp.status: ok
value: 6.760 m³
